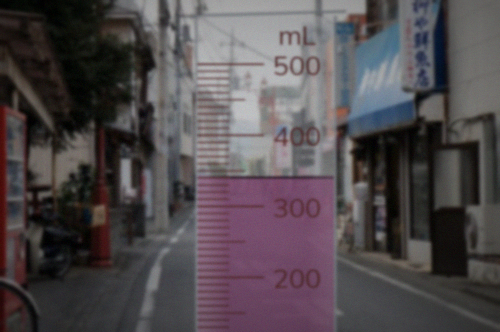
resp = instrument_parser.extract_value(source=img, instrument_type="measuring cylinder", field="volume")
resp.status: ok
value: 340 mL
